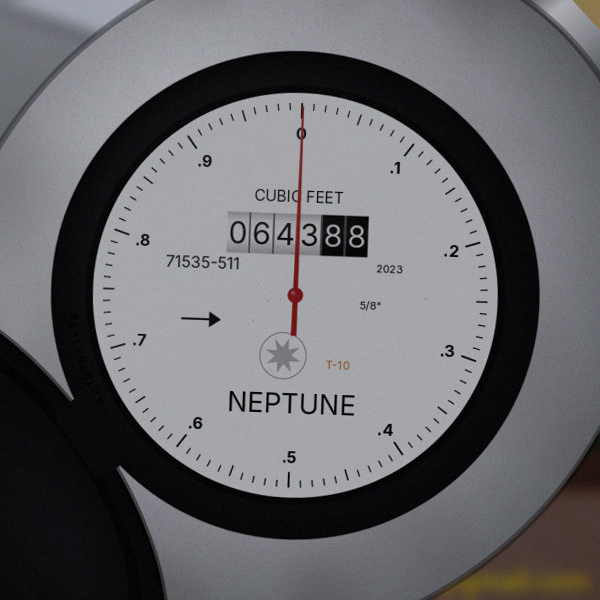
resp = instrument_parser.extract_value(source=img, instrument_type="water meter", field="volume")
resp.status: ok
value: 64388.00 ft³
